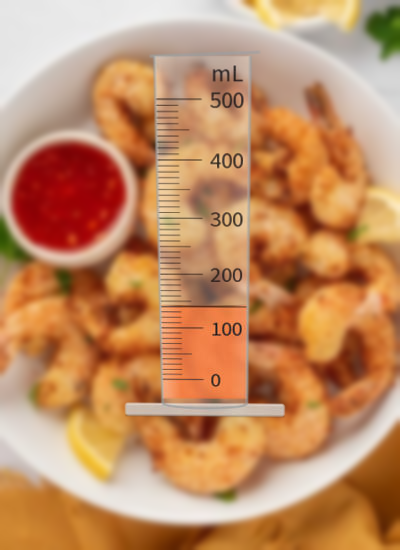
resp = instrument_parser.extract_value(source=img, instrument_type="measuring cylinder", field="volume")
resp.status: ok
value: 140 mL
